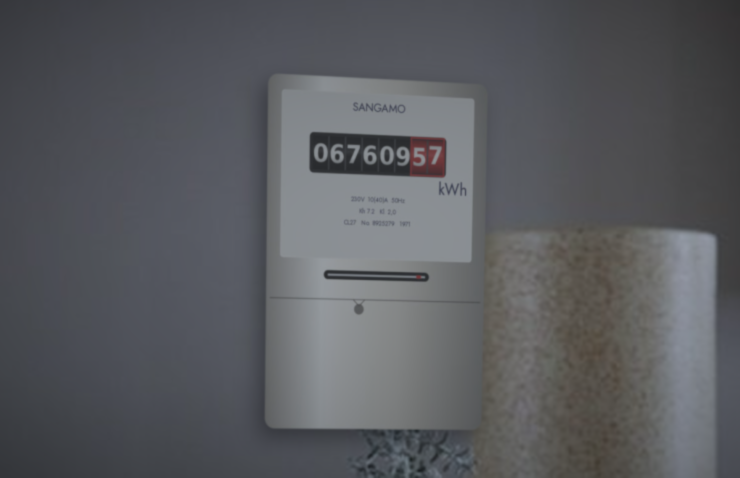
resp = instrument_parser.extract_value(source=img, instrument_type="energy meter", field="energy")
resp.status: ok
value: 67609.57 kWh
